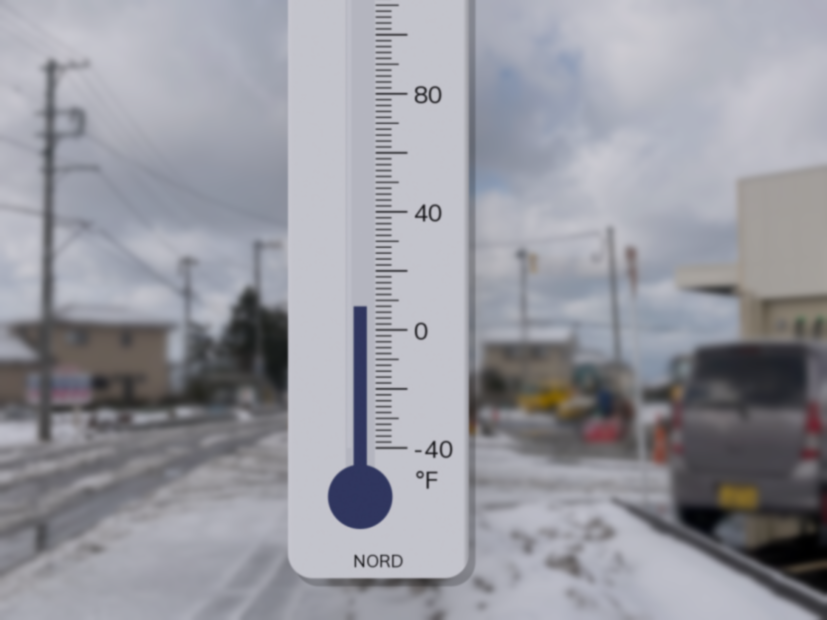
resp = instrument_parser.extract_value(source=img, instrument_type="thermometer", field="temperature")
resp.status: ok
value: 8 °F
